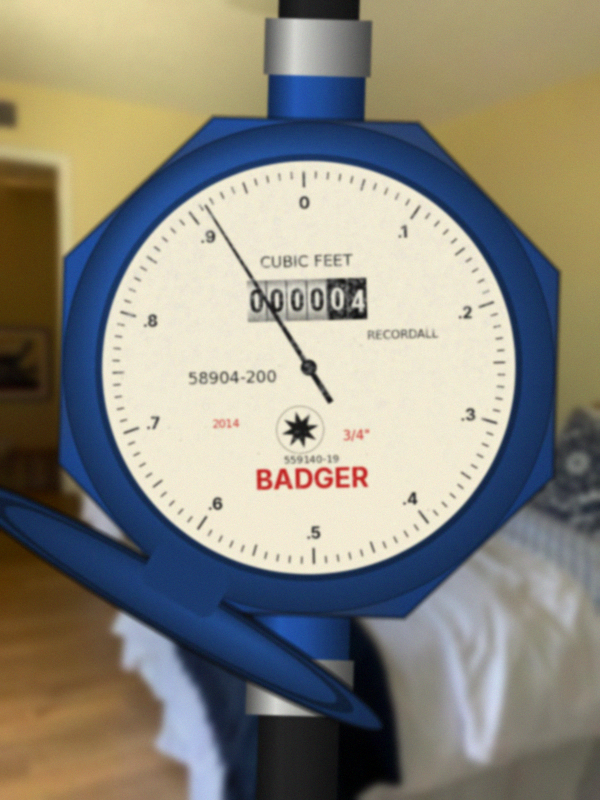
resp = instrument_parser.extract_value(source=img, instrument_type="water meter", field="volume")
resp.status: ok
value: 3.91 ft³
